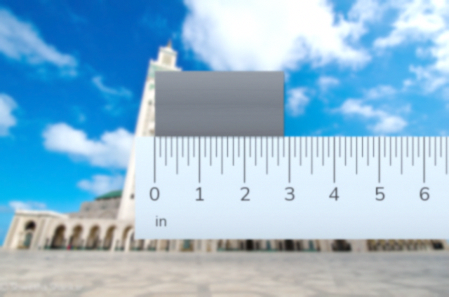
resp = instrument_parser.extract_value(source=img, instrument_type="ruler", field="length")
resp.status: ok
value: 2.875 in
